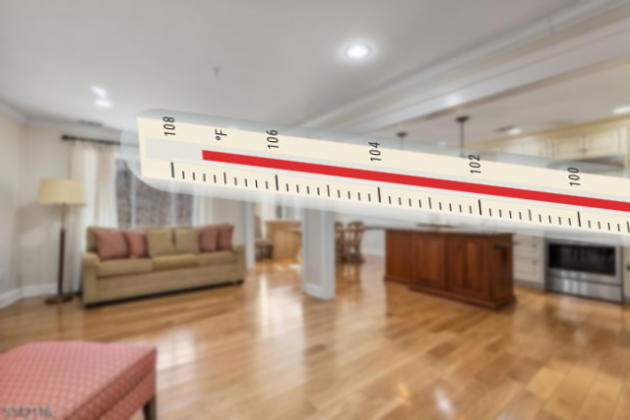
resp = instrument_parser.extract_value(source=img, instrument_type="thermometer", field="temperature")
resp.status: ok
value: 107.4 °F
